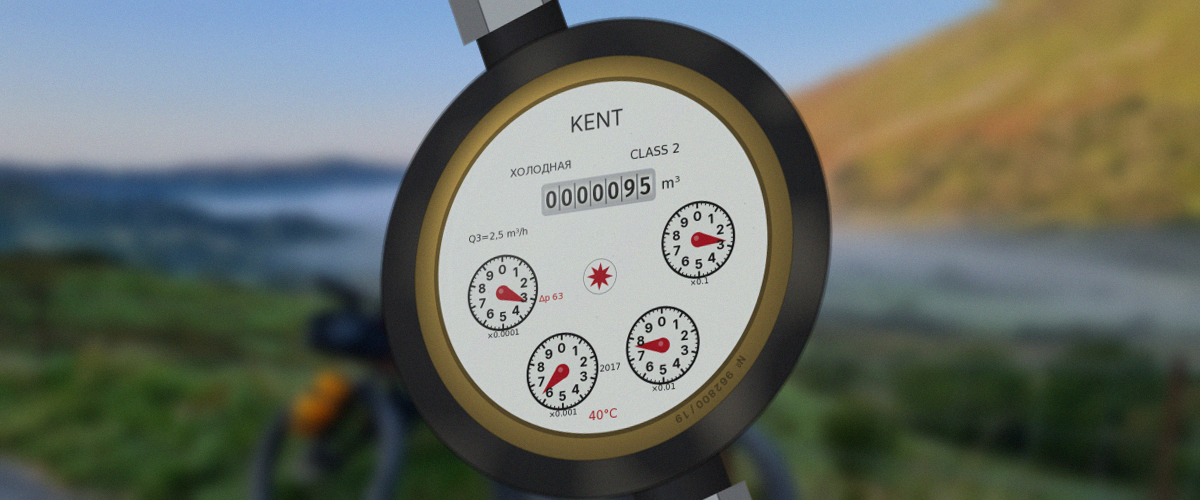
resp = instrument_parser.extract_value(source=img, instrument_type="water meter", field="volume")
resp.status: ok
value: 95.2763 m³
